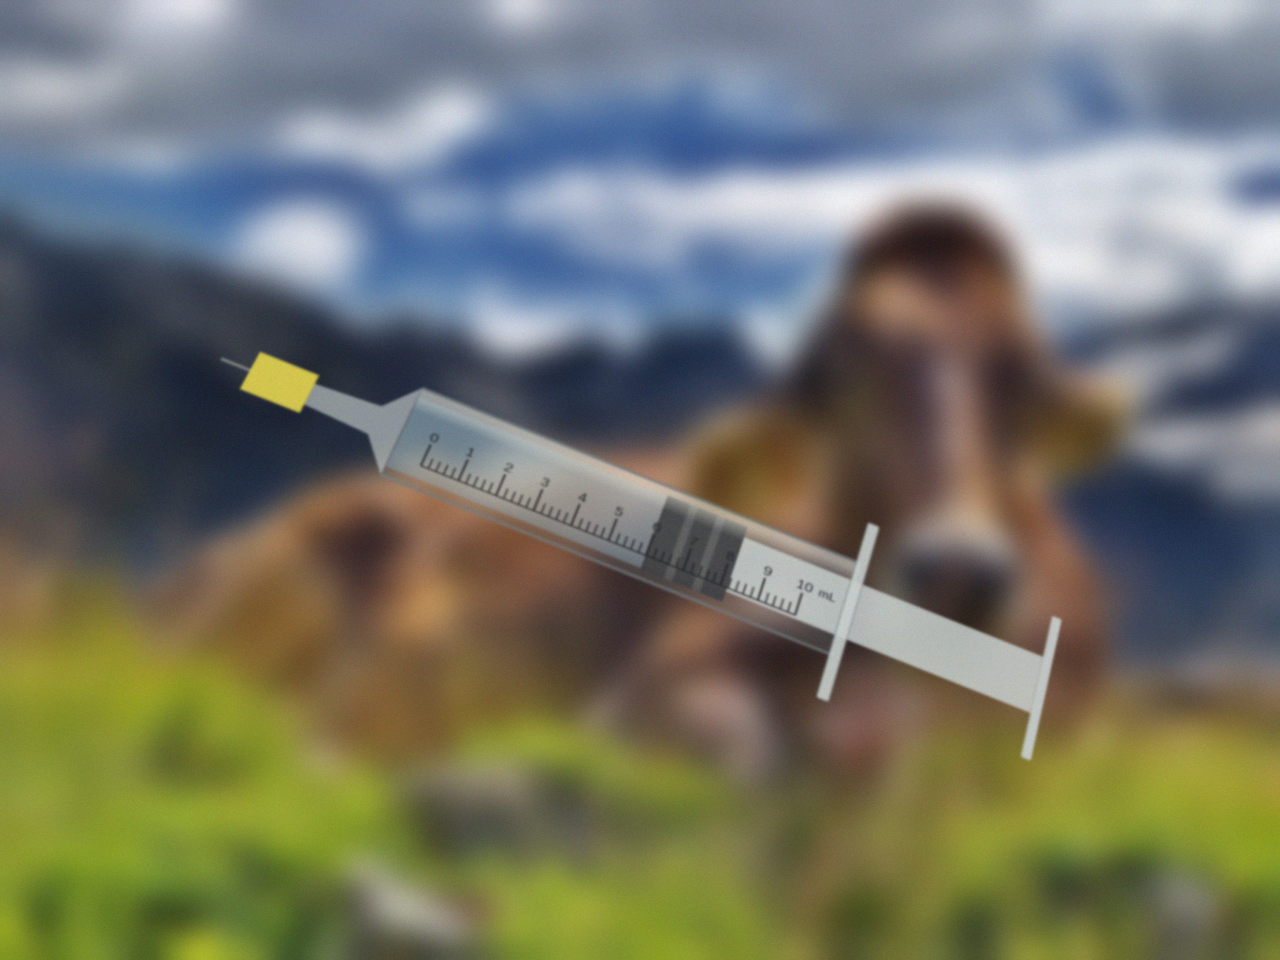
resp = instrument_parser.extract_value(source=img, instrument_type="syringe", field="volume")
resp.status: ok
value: 6 mL
